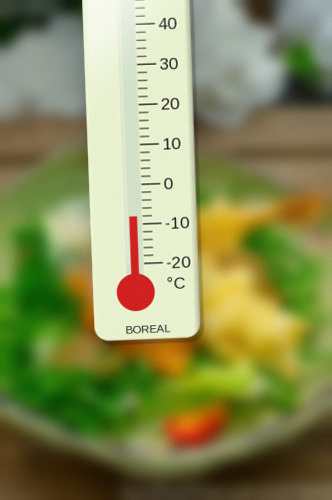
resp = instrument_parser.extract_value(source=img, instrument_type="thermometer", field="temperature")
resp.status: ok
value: -8 °C
